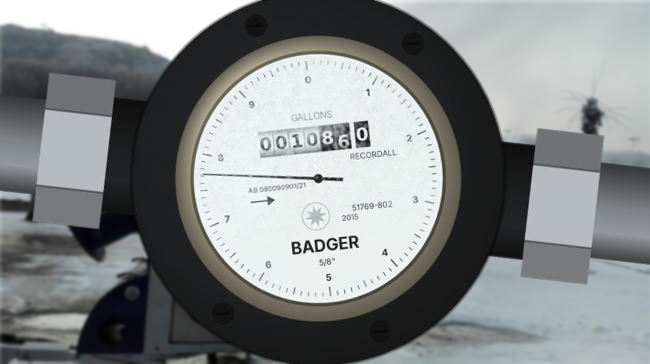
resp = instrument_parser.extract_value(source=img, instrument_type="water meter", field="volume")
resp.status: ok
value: 10857.7 gal
